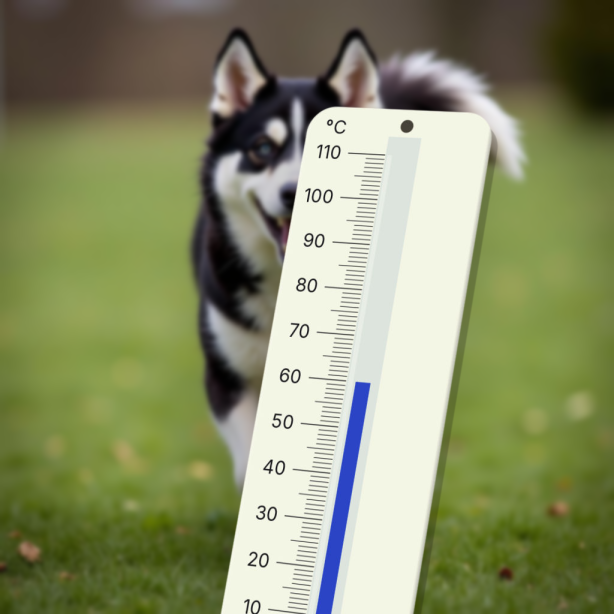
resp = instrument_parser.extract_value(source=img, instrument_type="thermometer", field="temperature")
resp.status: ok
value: 60 °C
